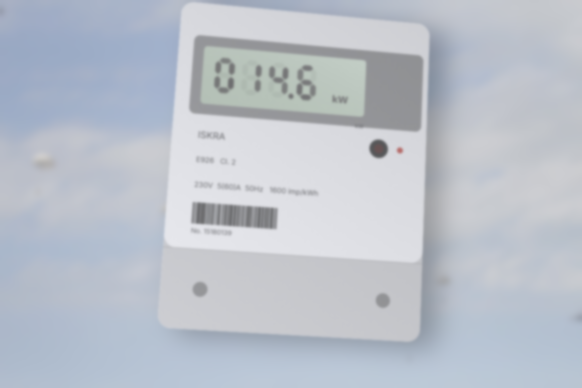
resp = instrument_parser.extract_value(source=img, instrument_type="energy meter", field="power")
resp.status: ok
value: 14.6 kW
